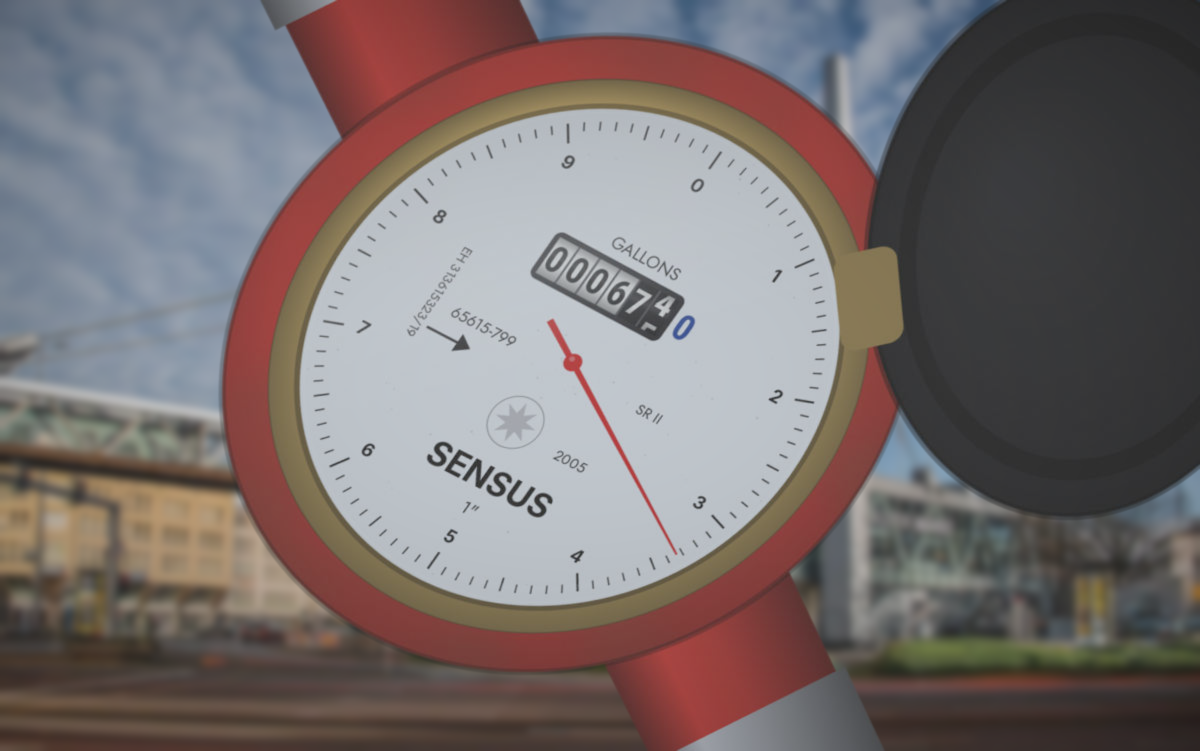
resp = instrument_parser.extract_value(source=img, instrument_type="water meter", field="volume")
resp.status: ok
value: 6743.3 gal
